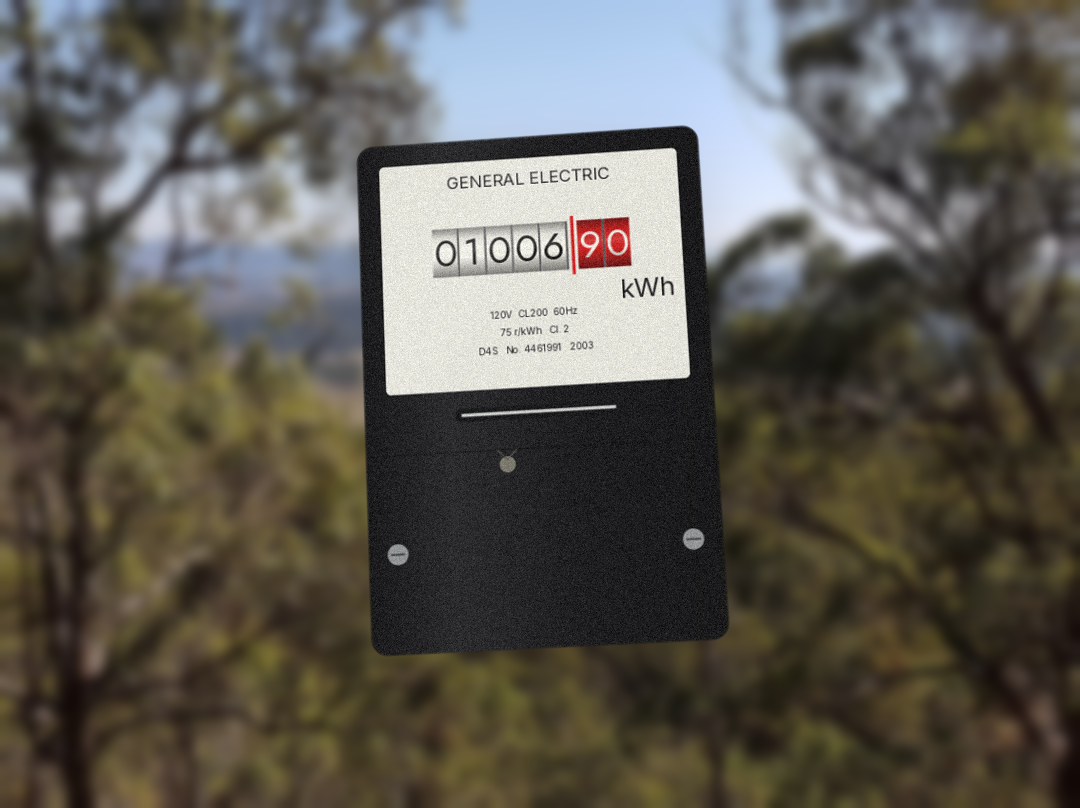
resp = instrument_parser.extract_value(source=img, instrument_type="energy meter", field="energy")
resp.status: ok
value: 1006.90 kWh
